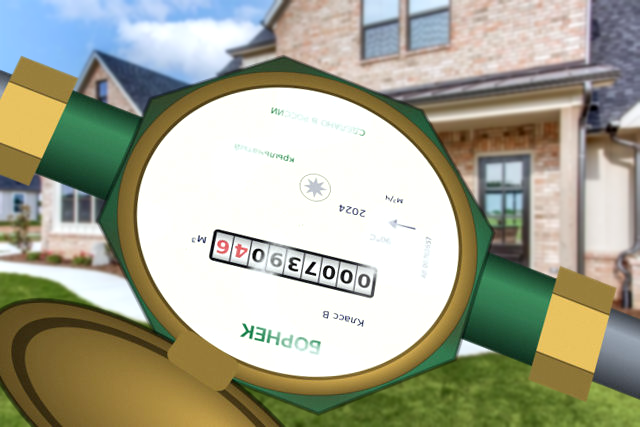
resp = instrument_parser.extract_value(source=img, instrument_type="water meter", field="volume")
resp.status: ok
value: 7390.46 m³
